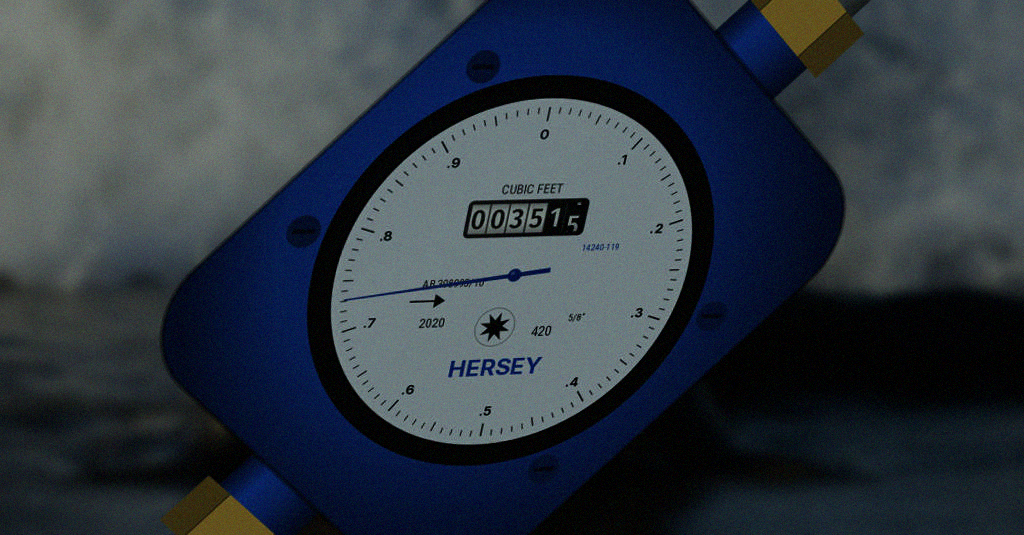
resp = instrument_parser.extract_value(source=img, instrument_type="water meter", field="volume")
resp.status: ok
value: 3514.73 ft³
